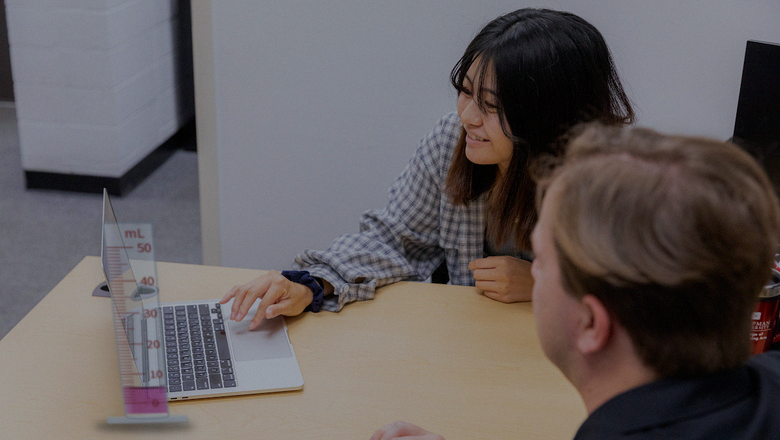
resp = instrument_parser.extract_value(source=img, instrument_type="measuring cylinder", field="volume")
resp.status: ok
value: 5 mL
